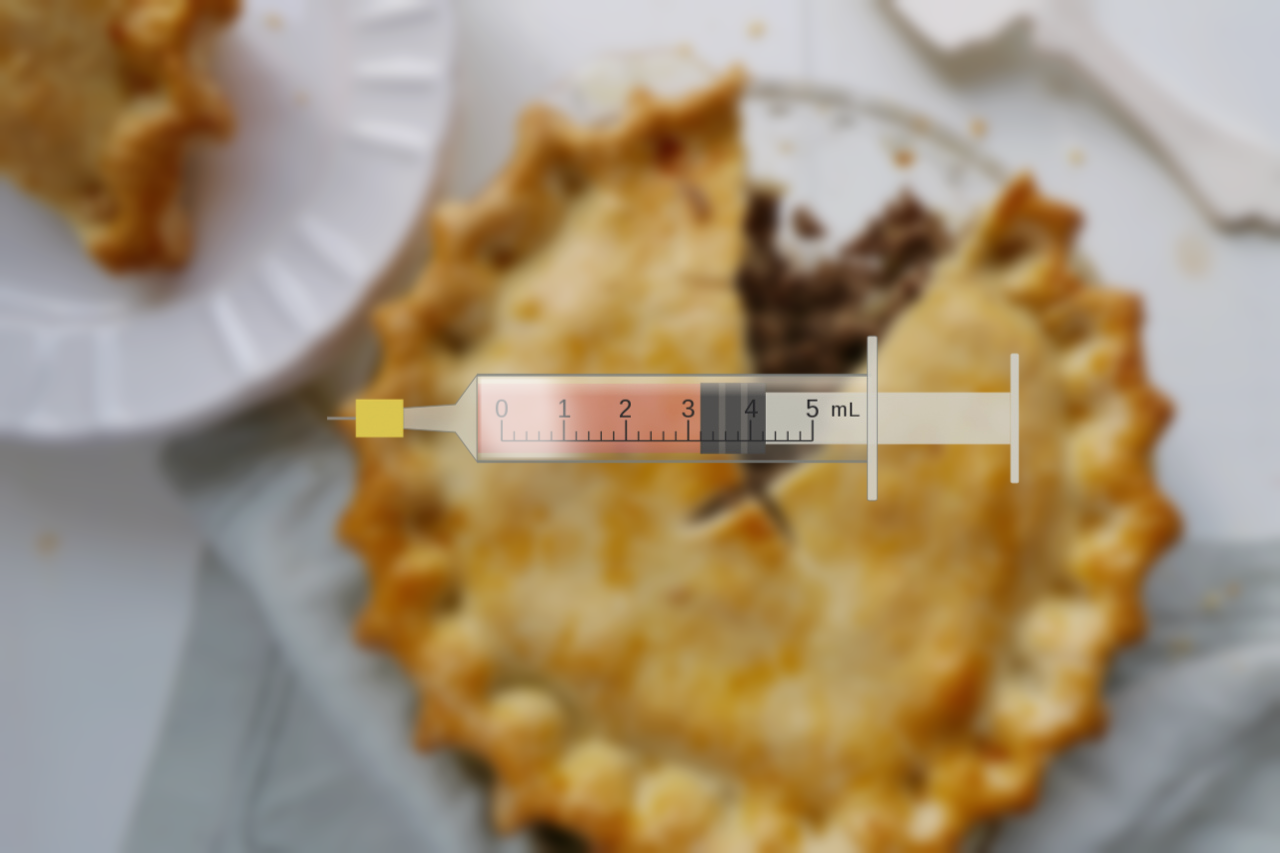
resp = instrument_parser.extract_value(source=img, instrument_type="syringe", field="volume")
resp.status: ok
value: 3.2 mL
